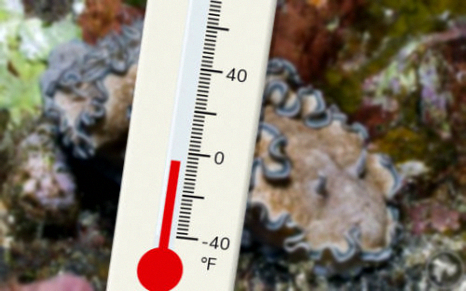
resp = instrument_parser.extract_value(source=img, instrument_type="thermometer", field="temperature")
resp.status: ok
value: -4 °F
